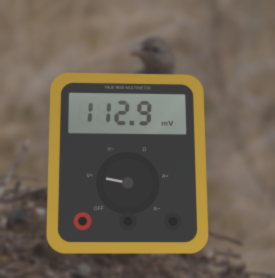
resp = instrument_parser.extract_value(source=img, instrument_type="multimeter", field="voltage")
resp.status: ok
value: 112.9 mV
